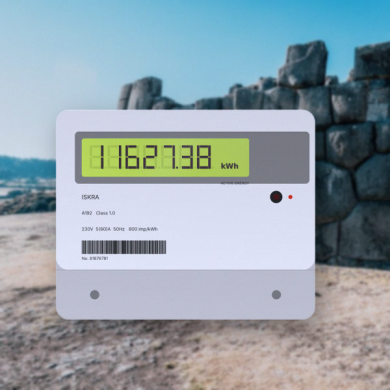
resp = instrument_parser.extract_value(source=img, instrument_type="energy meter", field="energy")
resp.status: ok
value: 11627.38 kWh
